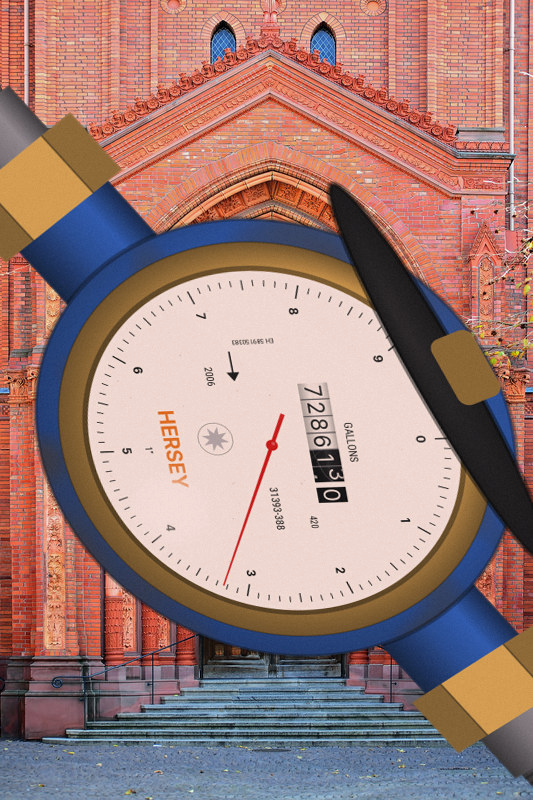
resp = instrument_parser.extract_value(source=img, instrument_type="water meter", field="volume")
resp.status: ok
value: 7286133.2 gal
